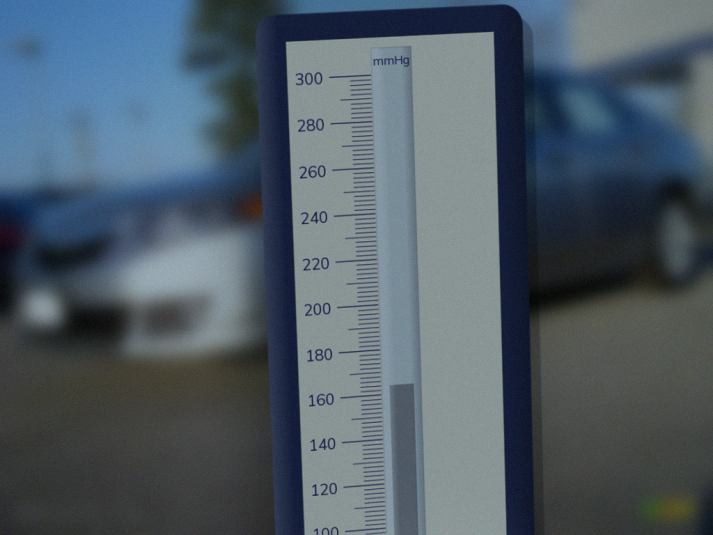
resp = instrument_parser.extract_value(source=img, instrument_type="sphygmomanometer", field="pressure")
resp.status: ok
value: 164 mmHg
